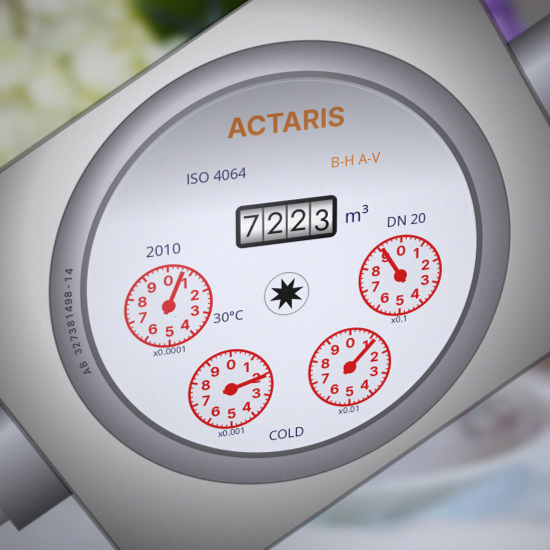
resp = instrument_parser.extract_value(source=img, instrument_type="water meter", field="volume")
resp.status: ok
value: 7222.9120 m³
